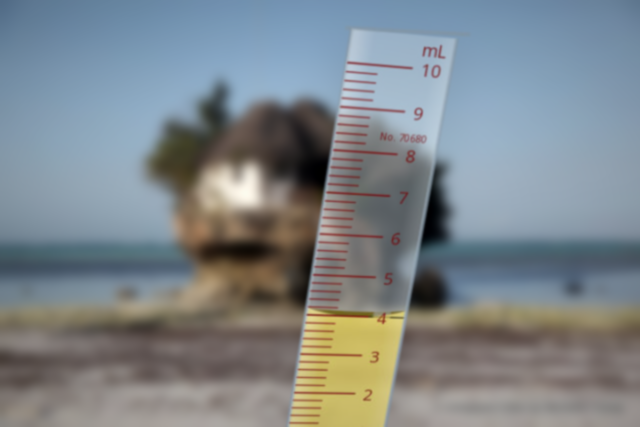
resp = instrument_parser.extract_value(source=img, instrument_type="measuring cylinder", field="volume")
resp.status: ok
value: 4 mL
